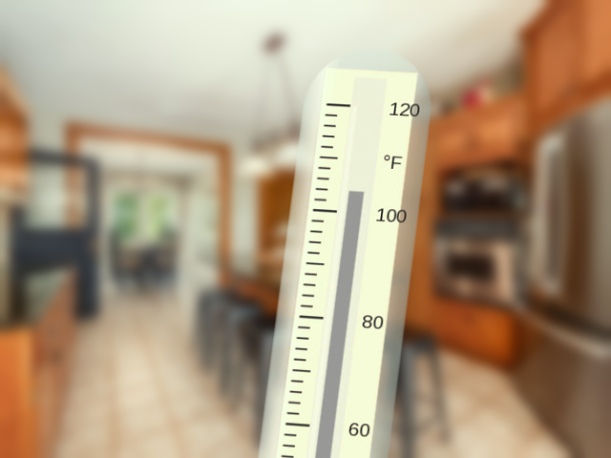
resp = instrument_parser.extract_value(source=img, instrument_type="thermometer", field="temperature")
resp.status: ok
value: 104 °F
